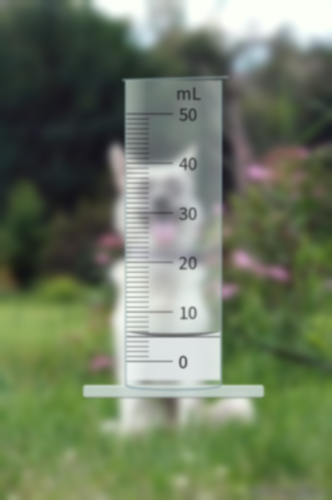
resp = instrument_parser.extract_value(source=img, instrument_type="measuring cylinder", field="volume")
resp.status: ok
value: 5 mL
